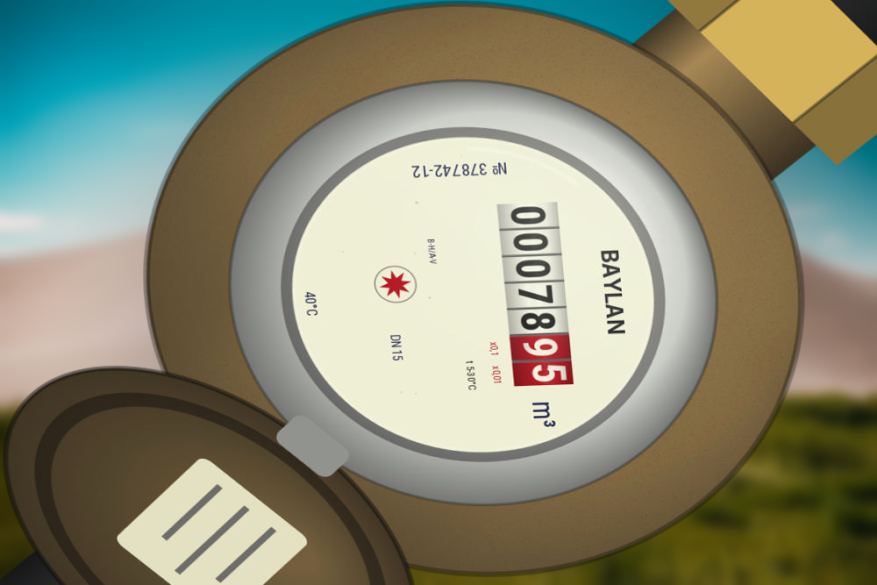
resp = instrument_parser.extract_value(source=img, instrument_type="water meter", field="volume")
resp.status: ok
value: 78.95 m³
